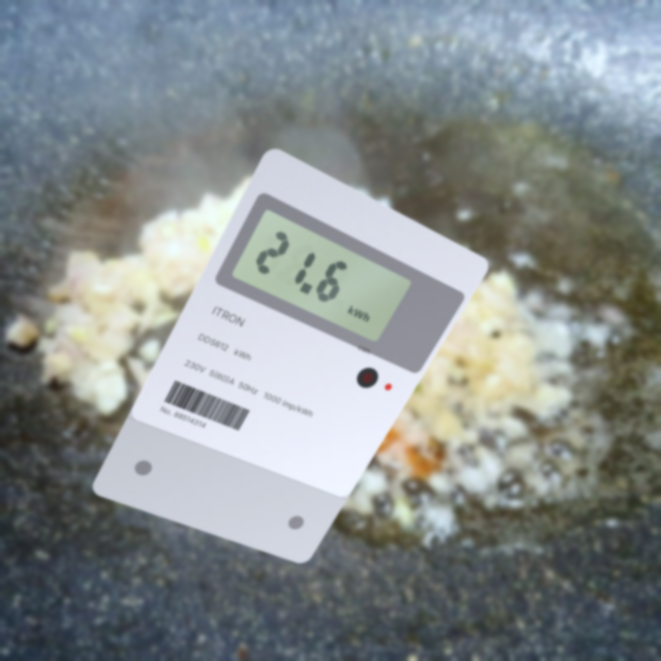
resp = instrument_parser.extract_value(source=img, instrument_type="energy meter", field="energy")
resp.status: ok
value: 21.6 kWh
